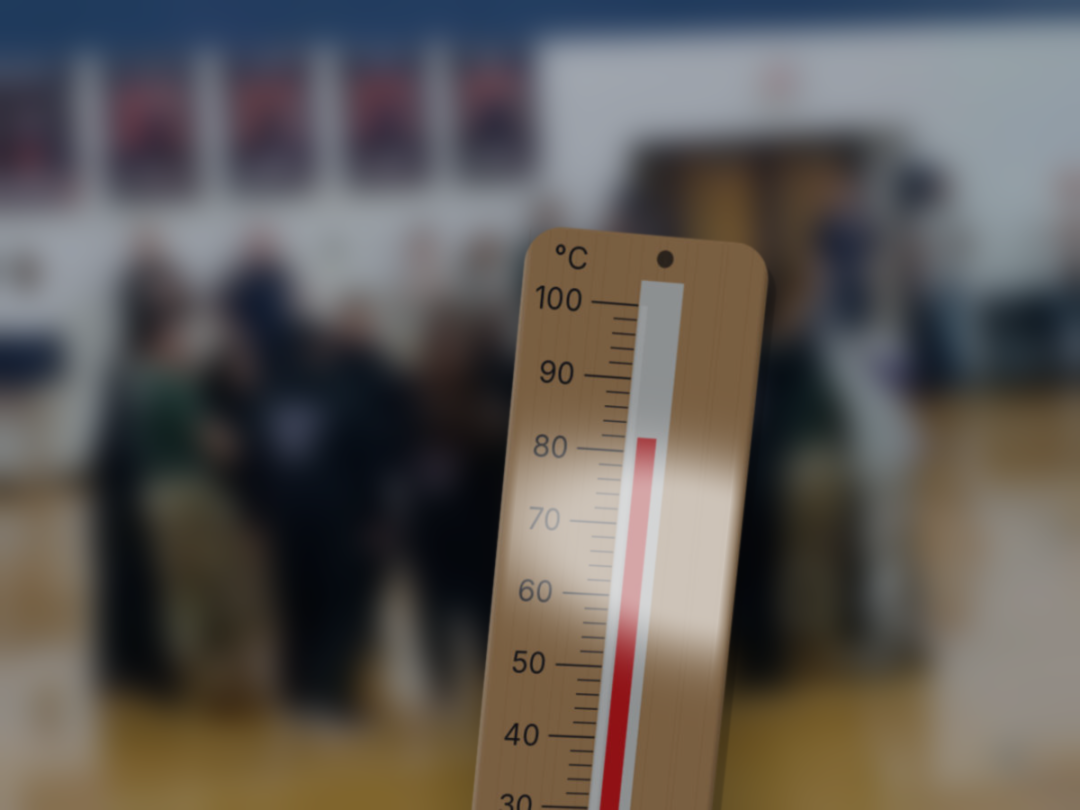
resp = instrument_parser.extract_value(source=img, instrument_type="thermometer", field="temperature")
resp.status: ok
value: 82 °C
